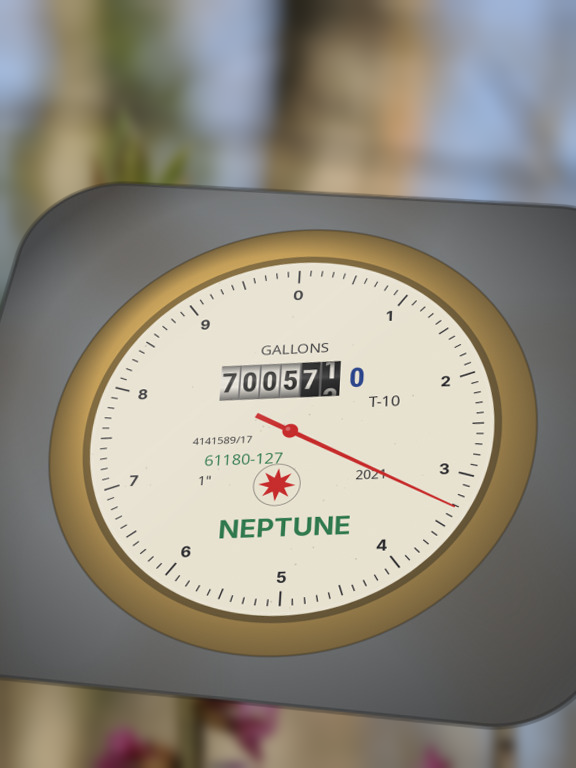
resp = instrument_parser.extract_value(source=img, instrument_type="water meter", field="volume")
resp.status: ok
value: 7005713.3 gal
